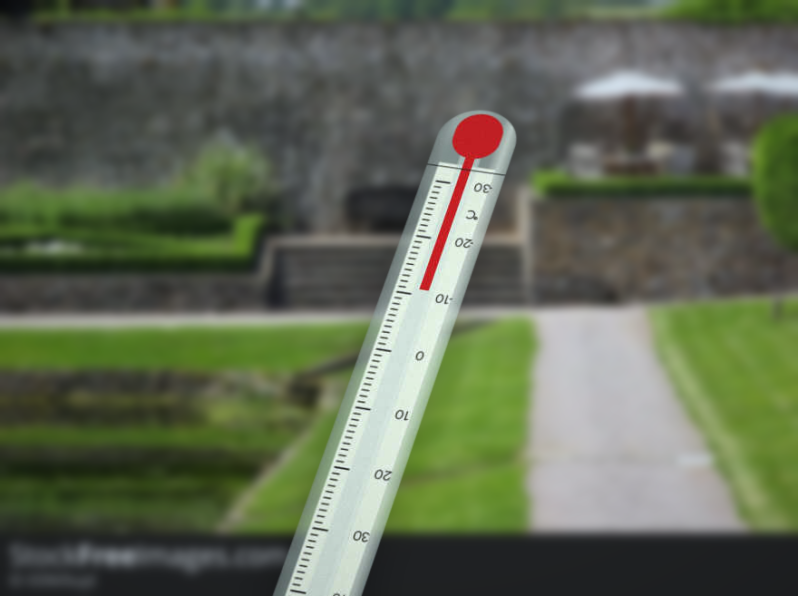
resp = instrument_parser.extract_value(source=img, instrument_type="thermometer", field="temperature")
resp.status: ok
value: -11 °C
